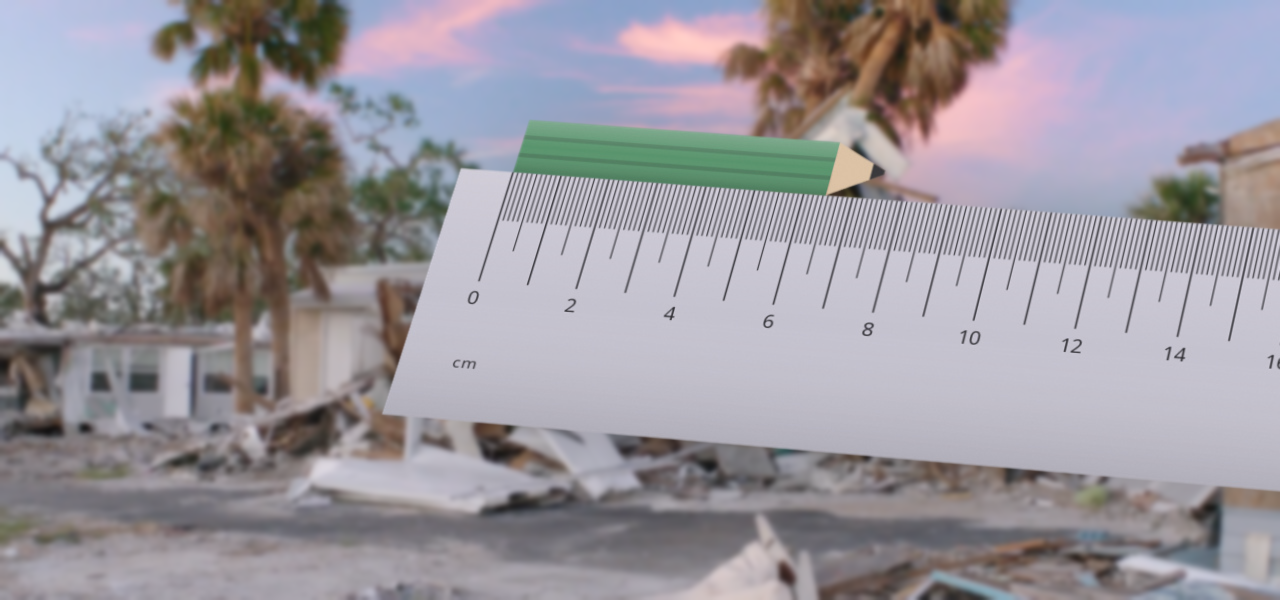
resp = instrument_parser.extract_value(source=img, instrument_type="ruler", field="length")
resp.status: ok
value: 7.5 cm
